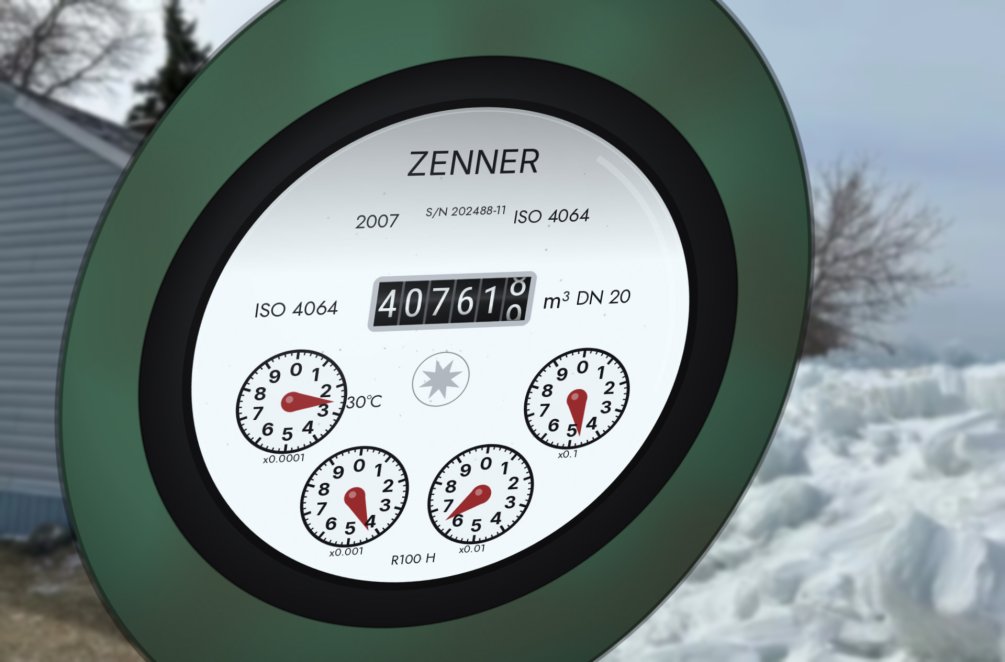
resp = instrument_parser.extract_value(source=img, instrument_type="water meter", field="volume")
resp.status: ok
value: 407618.4642 m³
